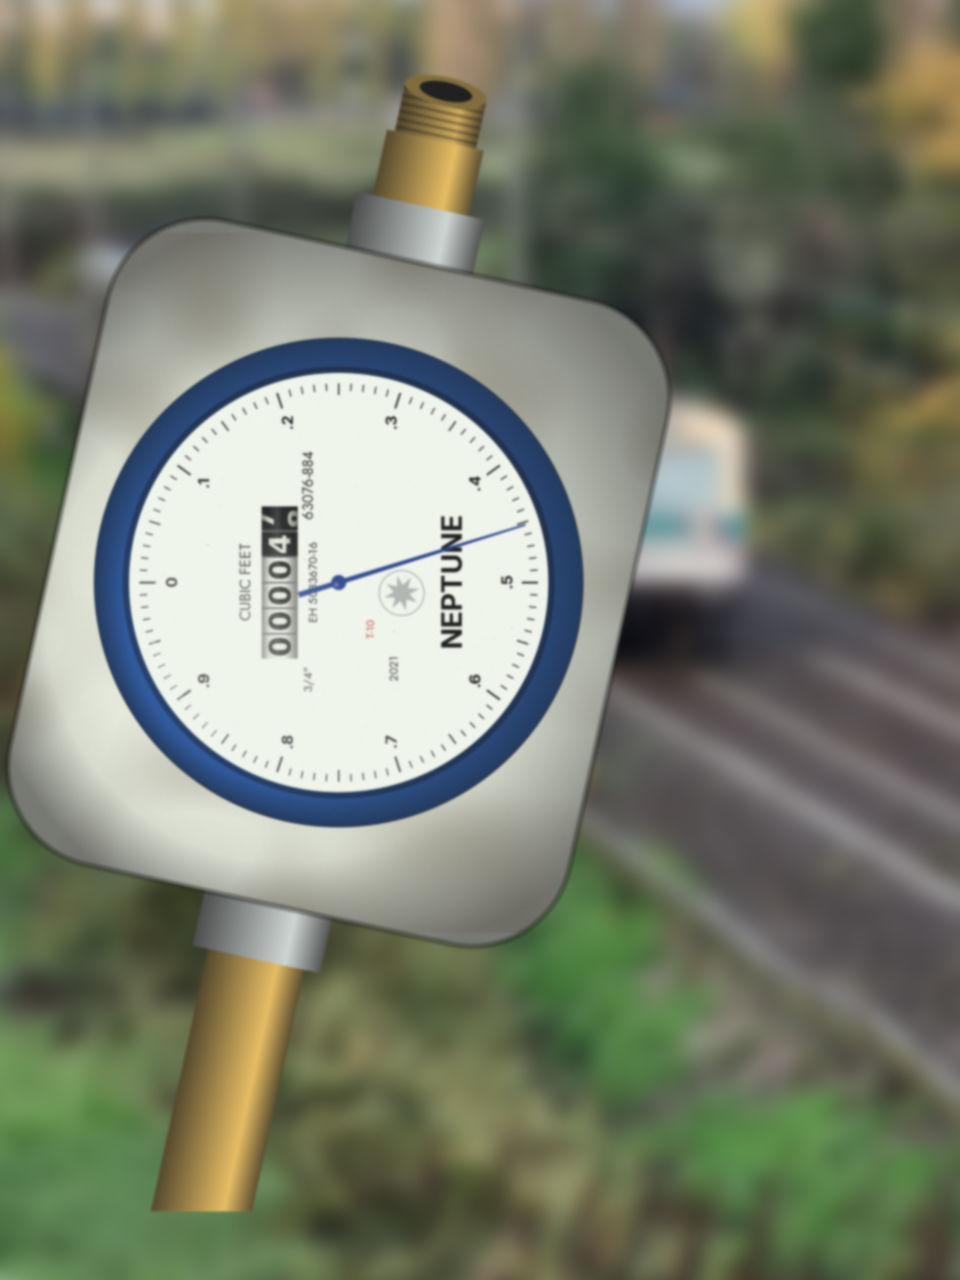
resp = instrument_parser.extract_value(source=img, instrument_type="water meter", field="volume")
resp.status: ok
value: 47.45 ft³
